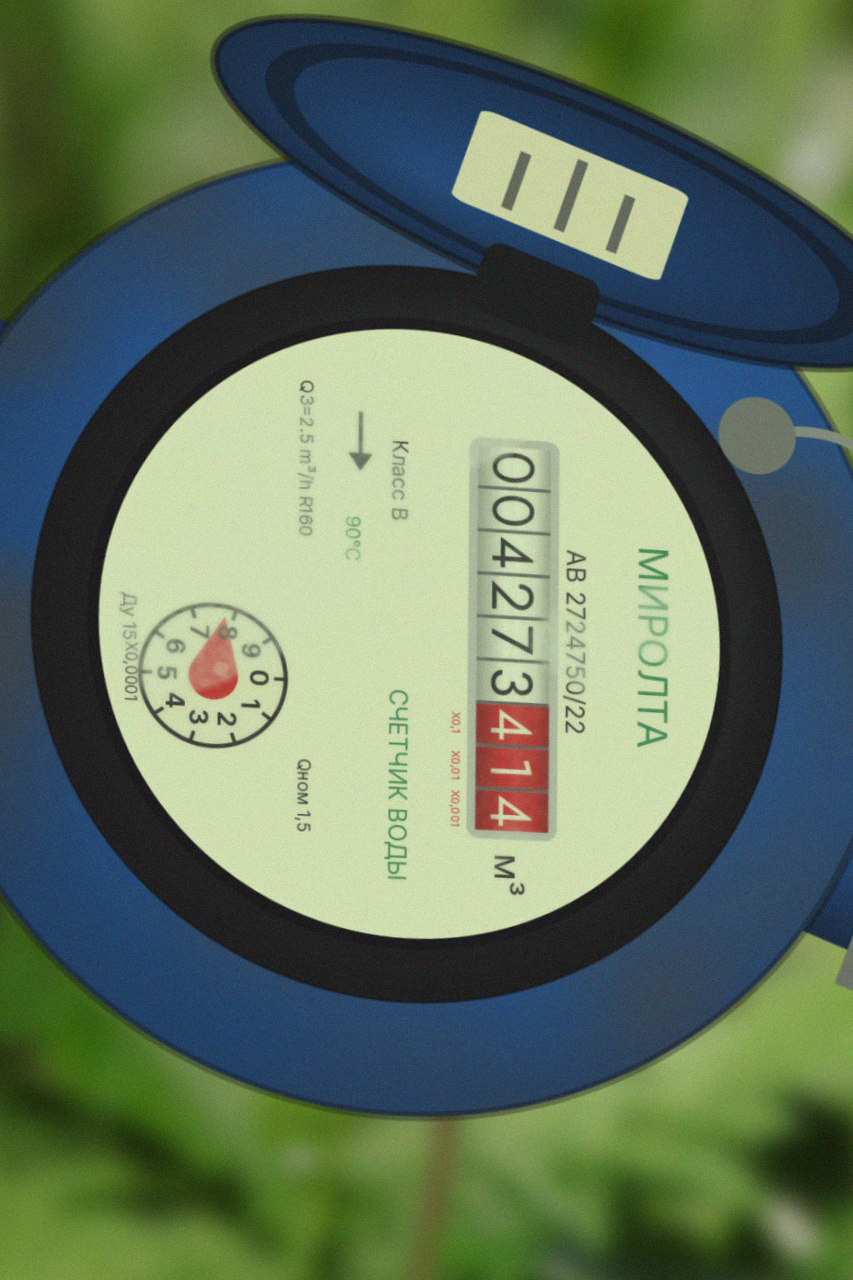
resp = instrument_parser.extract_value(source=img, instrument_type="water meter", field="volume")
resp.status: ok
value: 4273.4147 m³
